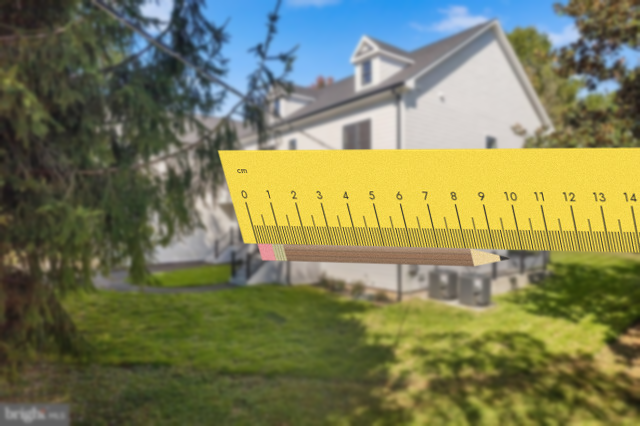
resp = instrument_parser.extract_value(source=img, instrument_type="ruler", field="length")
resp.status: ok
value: 9.5 cm
